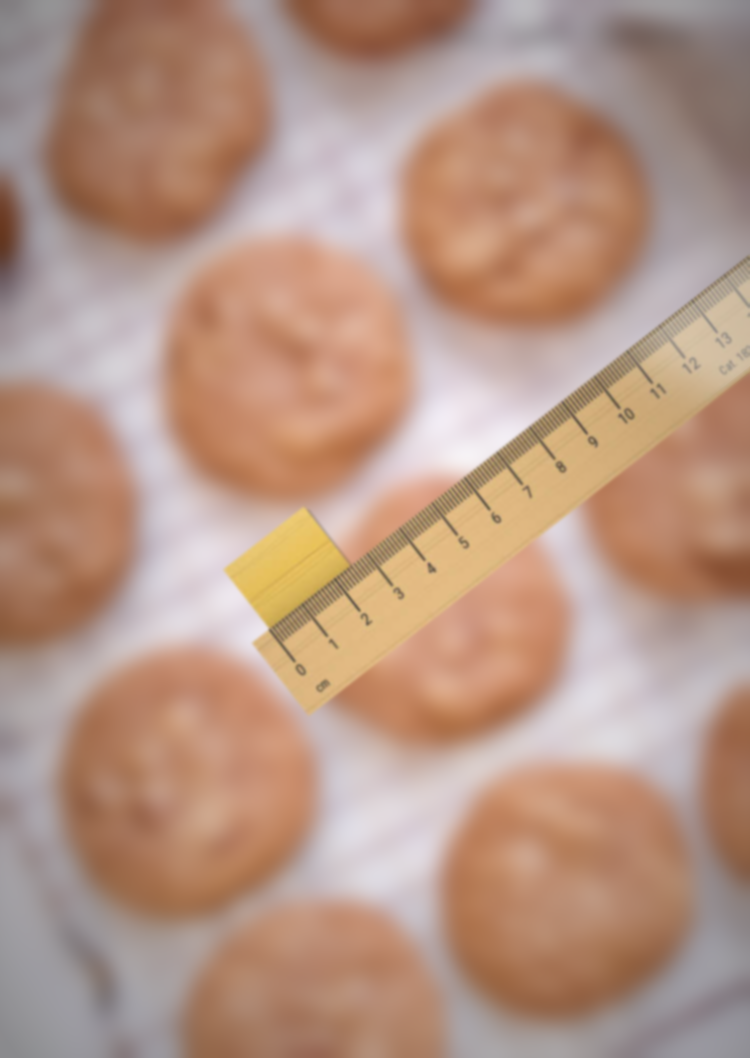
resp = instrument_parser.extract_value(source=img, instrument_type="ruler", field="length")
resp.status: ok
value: 2.5 cm
